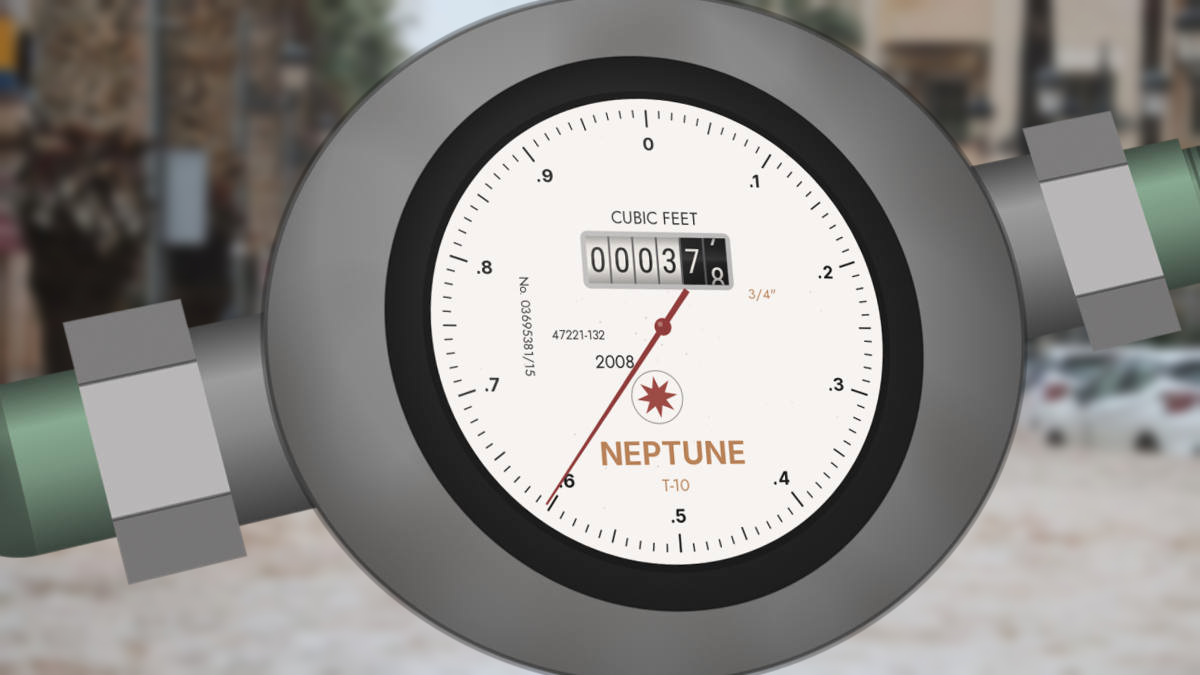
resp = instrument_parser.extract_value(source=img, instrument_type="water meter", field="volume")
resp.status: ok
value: 377.60 ft³
